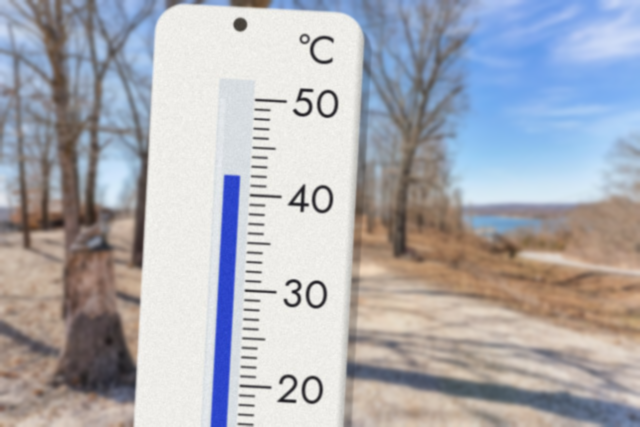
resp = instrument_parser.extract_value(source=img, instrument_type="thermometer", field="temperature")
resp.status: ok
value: 42 °C
